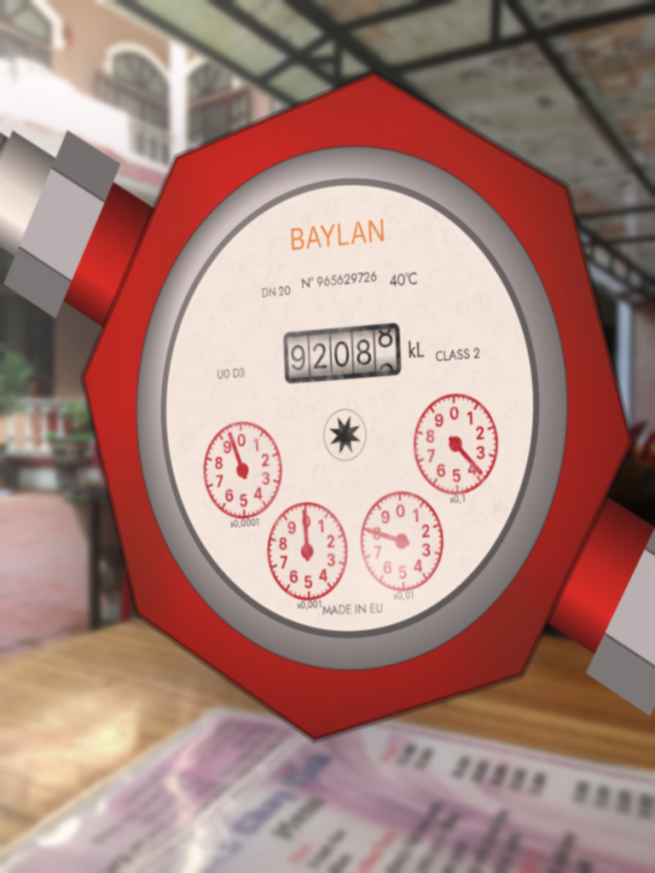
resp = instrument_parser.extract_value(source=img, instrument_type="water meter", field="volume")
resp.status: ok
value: 92088.3799 kL
